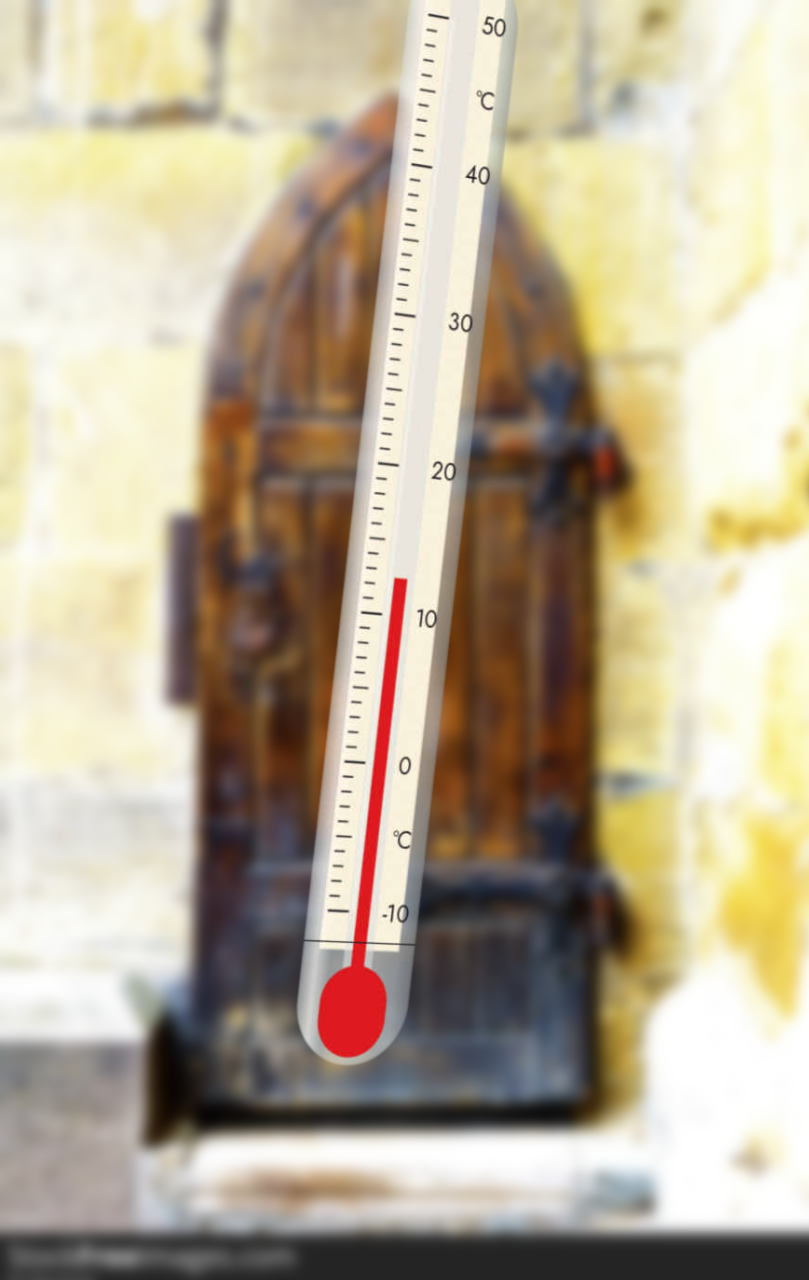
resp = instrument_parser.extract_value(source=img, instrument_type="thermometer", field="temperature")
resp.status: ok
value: 12.5 °C
